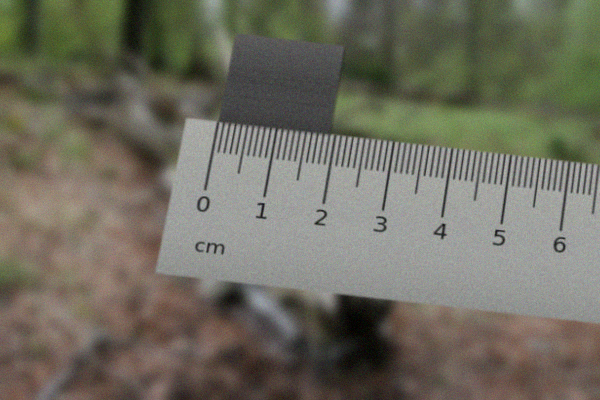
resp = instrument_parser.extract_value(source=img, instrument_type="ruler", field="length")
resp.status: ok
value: 1.9 cm
